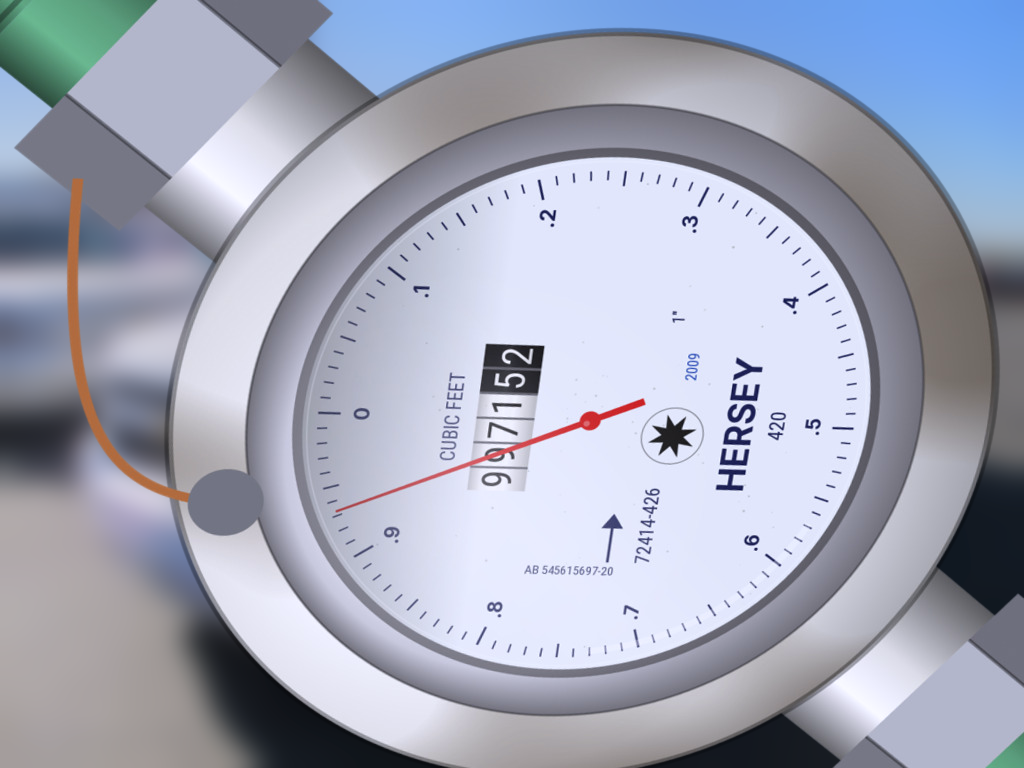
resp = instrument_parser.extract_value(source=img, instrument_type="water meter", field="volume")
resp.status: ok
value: 997151.93 ft³
